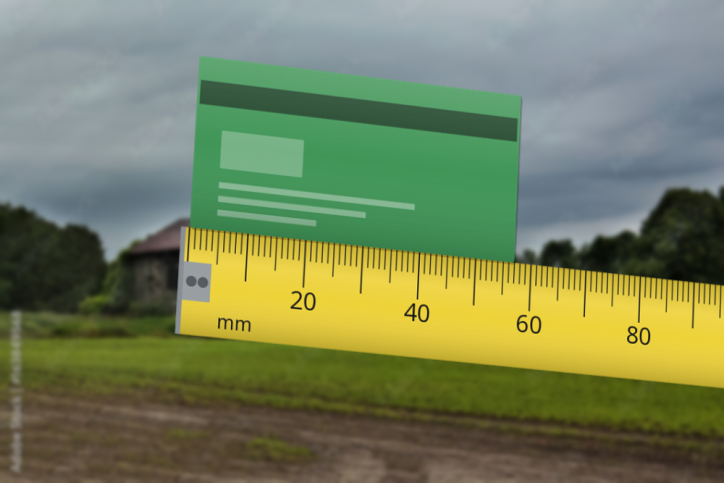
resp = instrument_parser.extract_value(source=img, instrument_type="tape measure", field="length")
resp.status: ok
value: 57 mm
